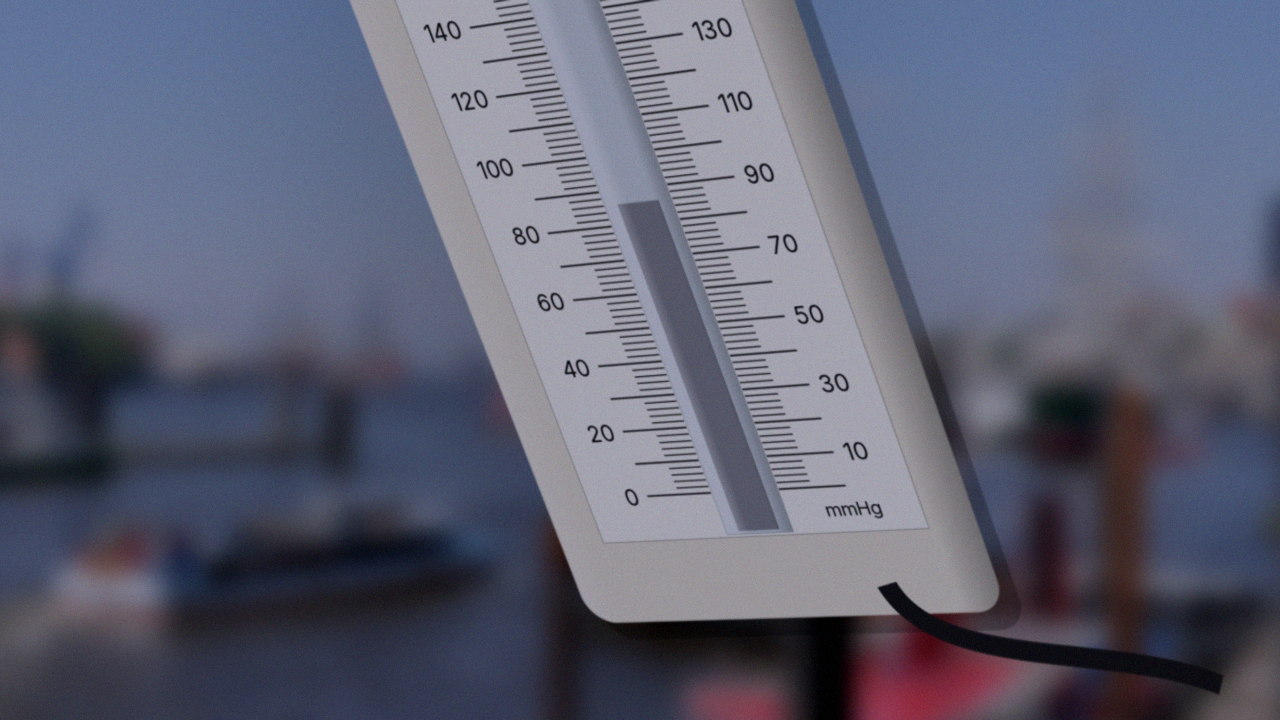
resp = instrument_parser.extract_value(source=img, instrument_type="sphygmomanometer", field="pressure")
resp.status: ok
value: 86 mmHg
